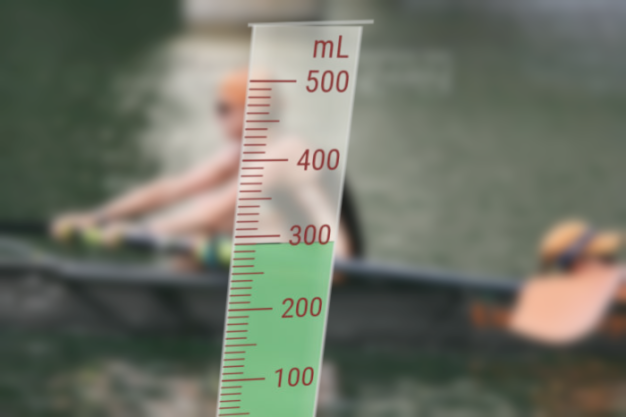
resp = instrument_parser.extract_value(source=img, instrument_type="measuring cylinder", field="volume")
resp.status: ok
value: 290 mL
